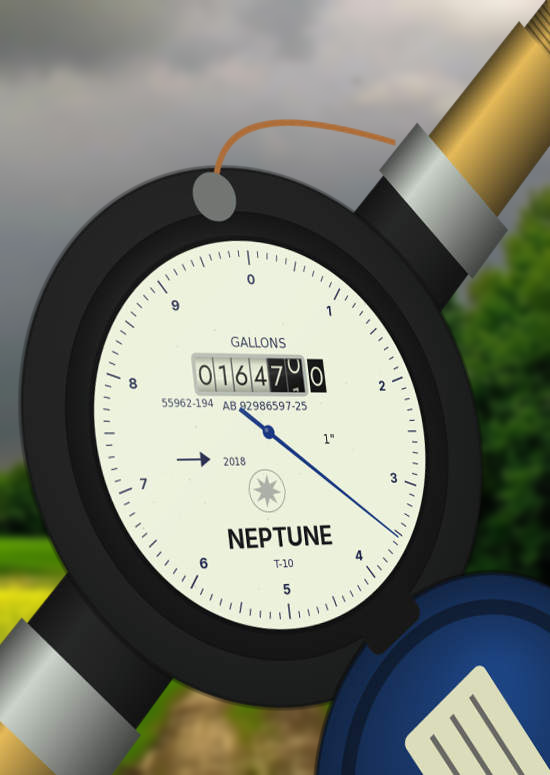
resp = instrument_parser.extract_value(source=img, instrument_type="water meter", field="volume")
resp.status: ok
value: 164703.5 gal
